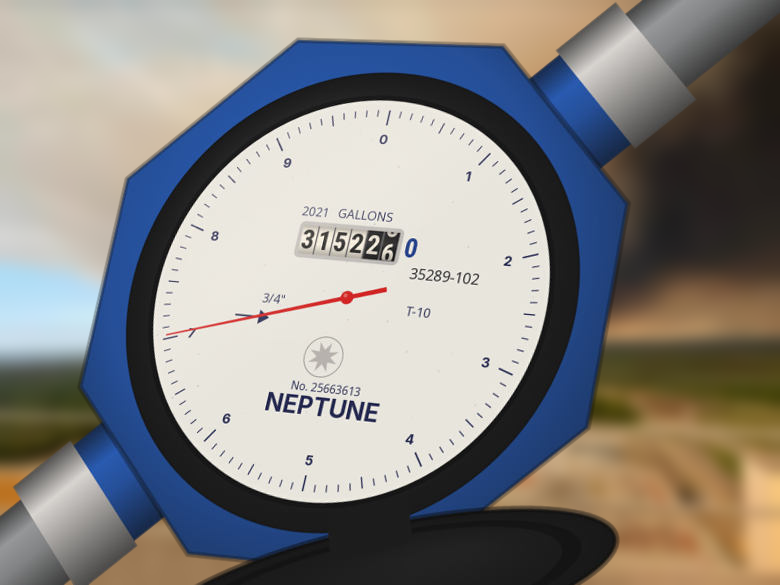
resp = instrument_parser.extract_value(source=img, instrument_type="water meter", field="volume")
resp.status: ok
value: 3152257.0 gal
